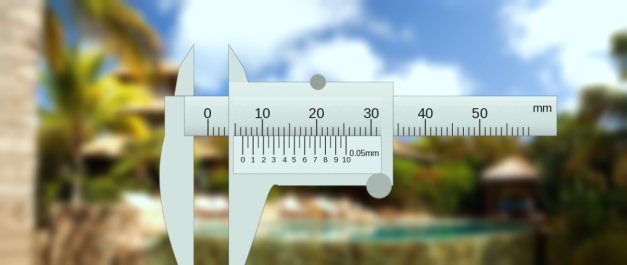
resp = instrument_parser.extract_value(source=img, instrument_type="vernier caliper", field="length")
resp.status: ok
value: 6.4 mm
